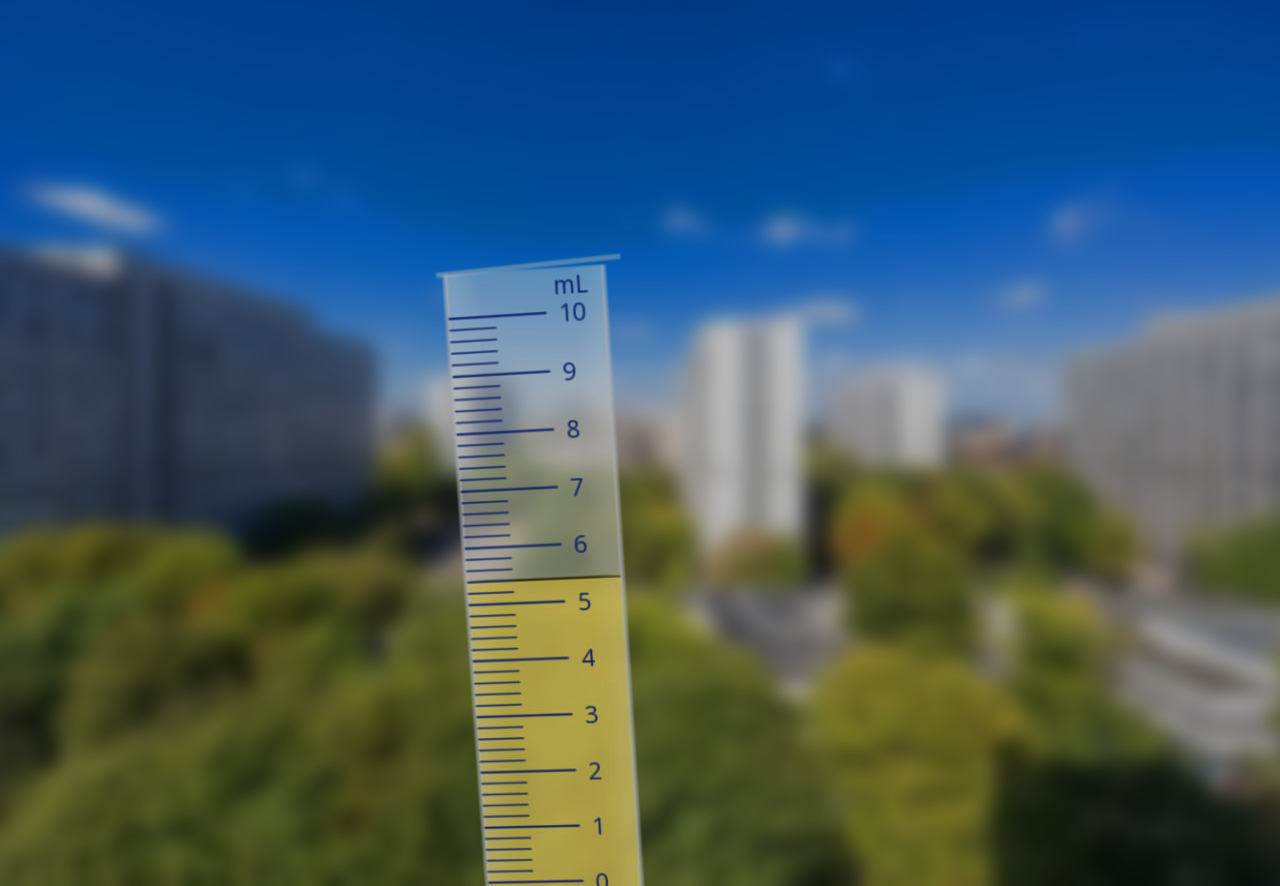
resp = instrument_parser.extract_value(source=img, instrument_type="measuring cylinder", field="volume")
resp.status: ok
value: 5.4 mL
